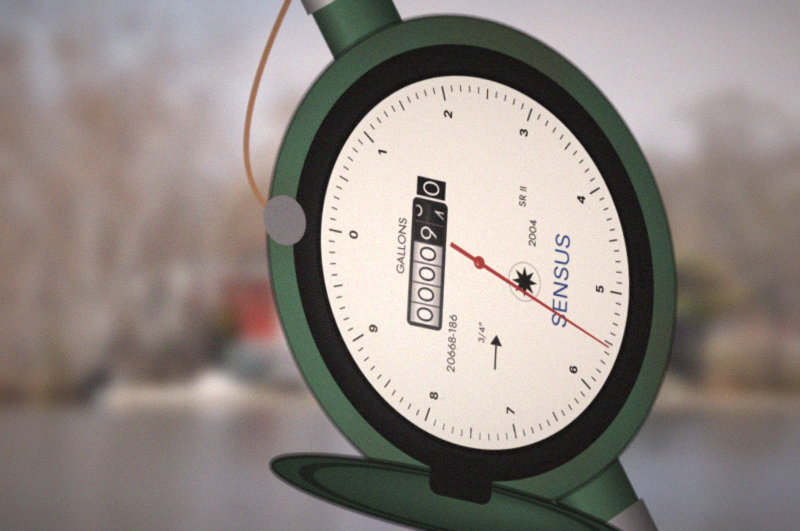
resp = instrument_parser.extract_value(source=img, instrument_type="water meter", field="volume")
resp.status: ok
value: 935.5 gal
